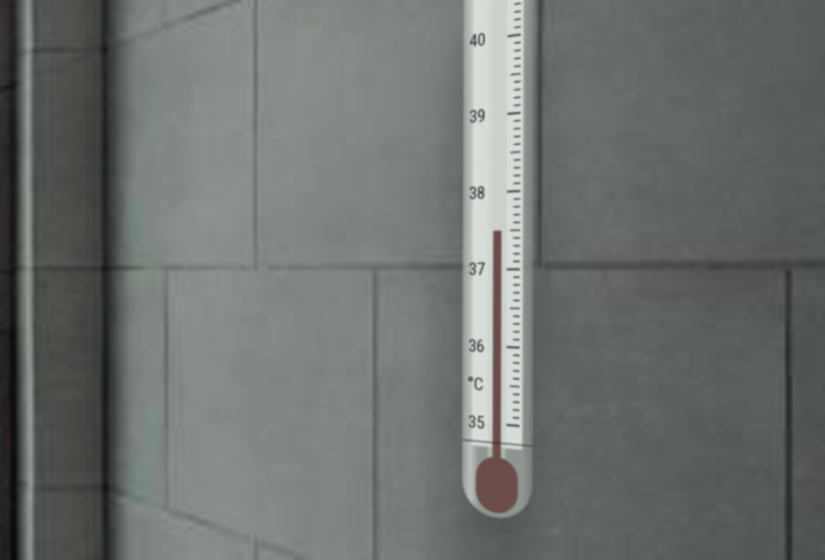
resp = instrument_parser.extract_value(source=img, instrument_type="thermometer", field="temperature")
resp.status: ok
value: 37.5 °C
